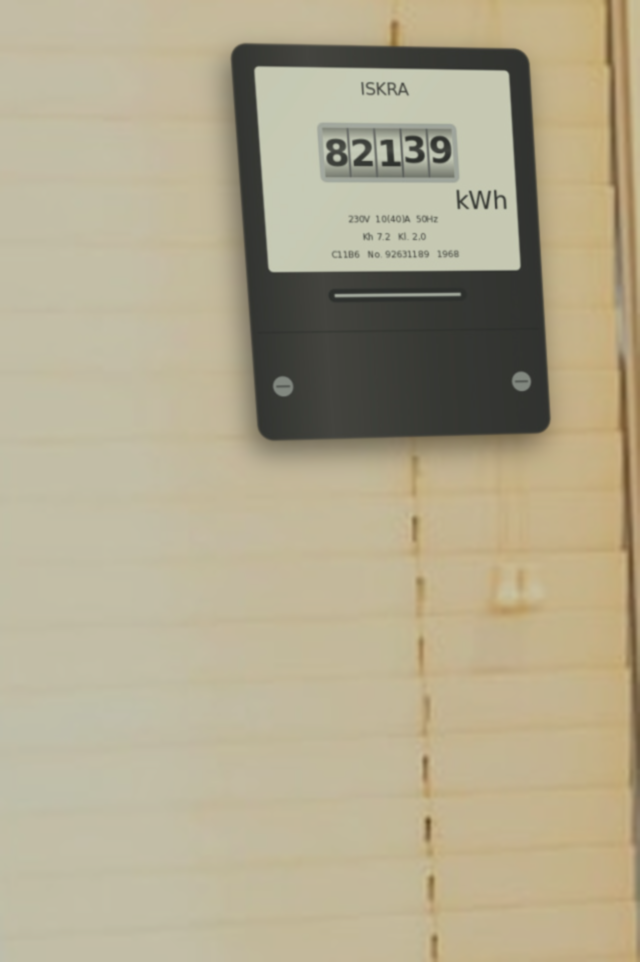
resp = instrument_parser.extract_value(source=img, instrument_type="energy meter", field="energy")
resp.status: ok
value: 82139 kWh
